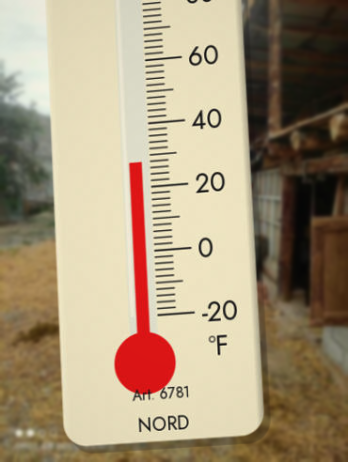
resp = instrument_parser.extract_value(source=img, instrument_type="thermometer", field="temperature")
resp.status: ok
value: 28 °F
